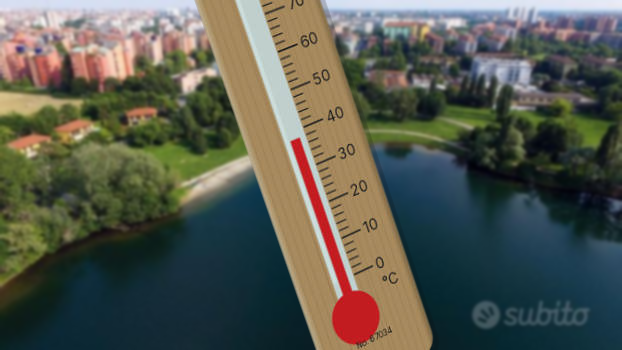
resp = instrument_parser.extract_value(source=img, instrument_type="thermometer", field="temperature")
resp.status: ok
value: 38 °C
